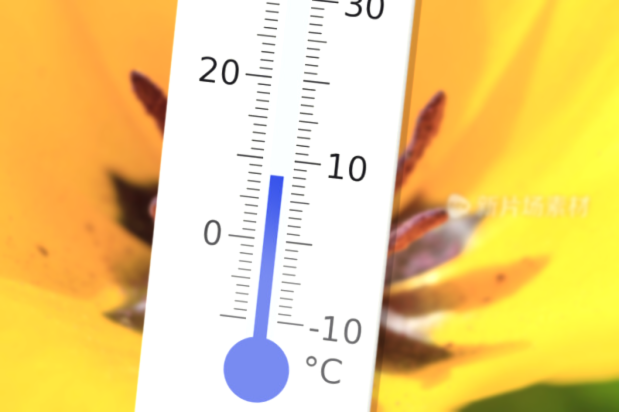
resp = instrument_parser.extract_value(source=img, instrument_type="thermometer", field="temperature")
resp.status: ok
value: 8 °C
